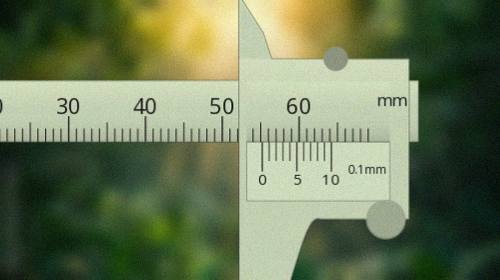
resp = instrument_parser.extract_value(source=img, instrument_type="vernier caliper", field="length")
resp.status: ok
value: 55.2 mm
